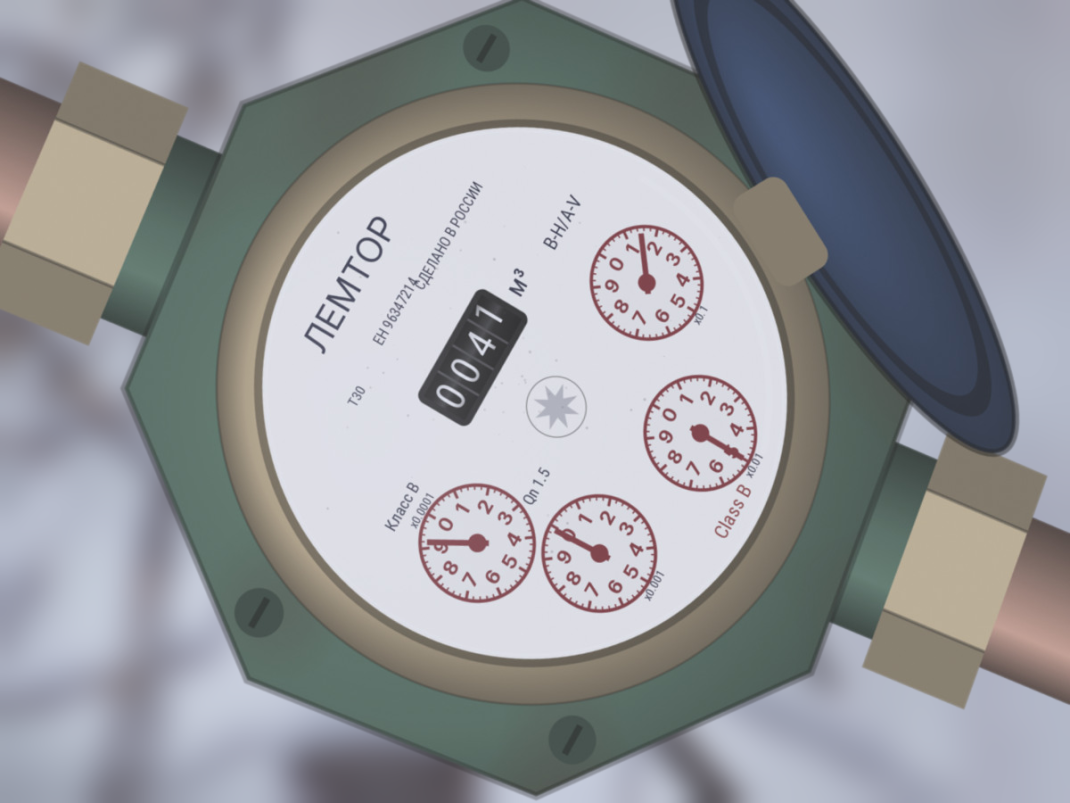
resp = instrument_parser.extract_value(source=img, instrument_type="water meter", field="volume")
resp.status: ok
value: 41.1499 m³
